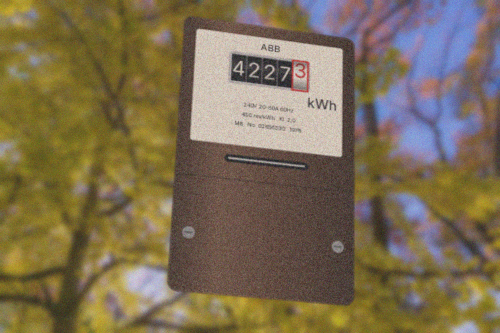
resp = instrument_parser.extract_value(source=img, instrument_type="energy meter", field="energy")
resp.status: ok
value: 4227.3 kWh
